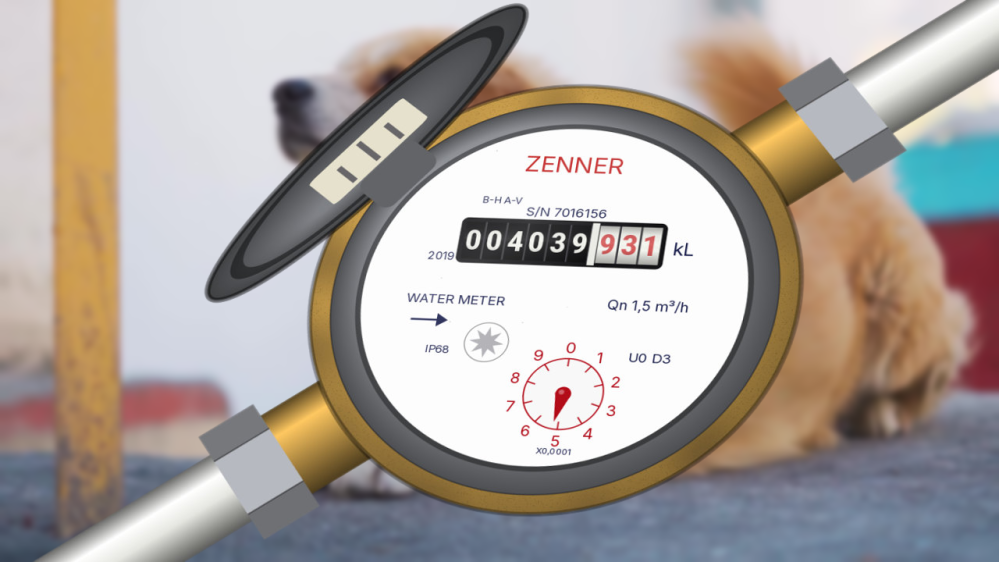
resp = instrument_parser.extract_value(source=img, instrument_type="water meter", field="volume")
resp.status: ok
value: 4039.9315 kL
